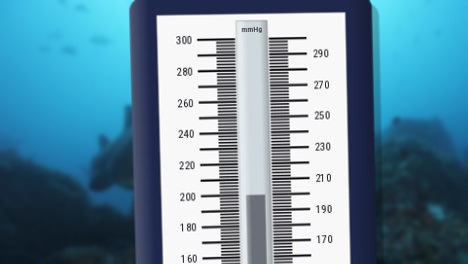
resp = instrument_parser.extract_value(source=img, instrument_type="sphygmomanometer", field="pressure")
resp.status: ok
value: 200 mmHg
